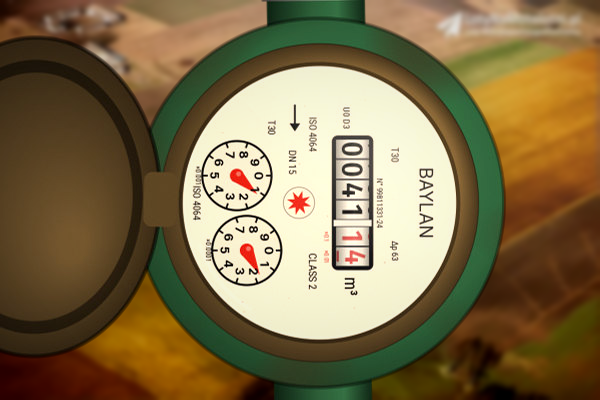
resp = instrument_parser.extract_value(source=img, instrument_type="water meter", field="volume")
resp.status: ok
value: 41.1411 m³
